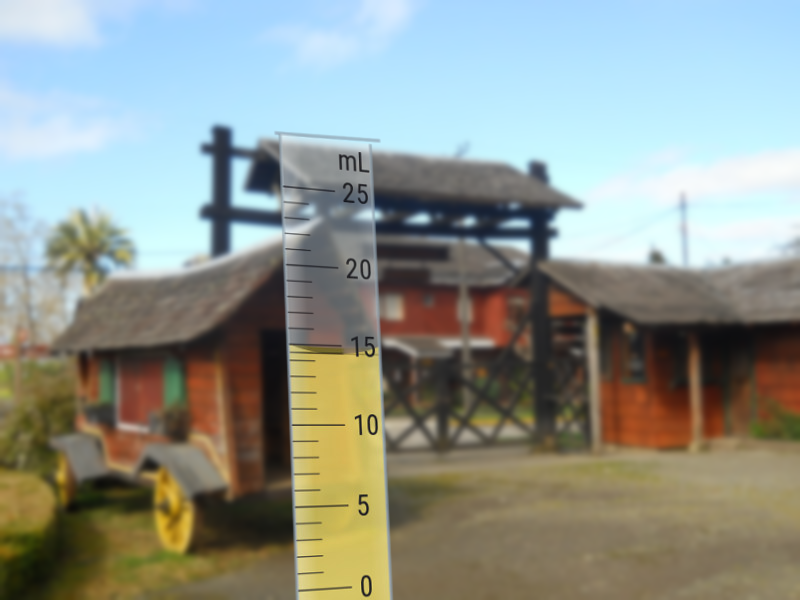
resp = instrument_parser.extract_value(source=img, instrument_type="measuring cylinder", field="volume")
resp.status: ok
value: 14.5 mL
